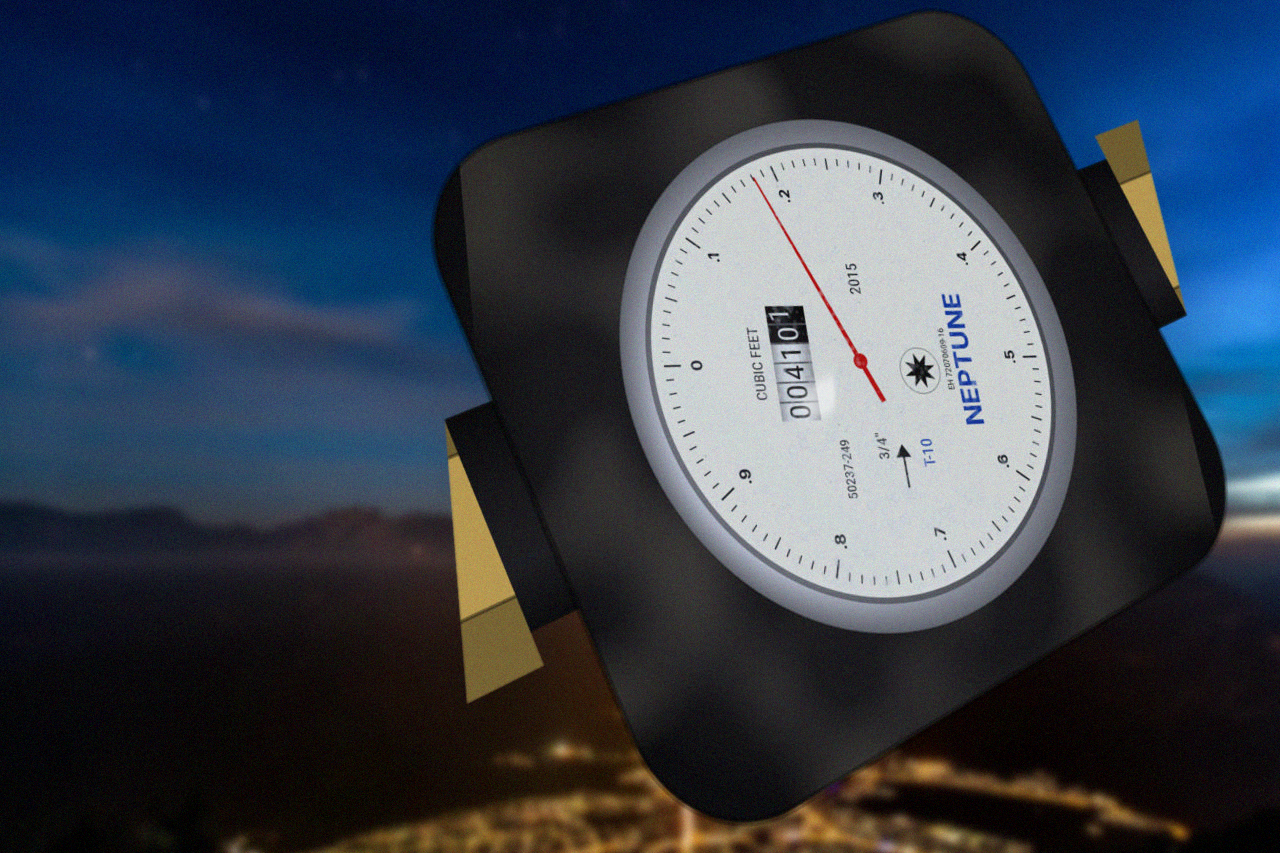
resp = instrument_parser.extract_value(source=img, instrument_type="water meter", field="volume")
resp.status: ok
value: 4101.18 ft³
